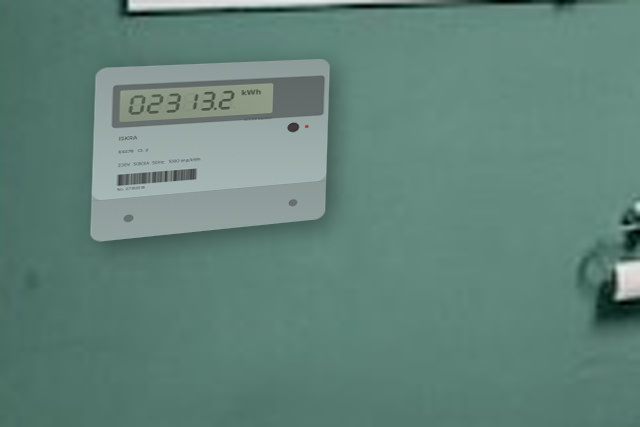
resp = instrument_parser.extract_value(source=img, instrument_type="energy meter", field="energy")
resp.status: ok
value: 2313.2 kWh
